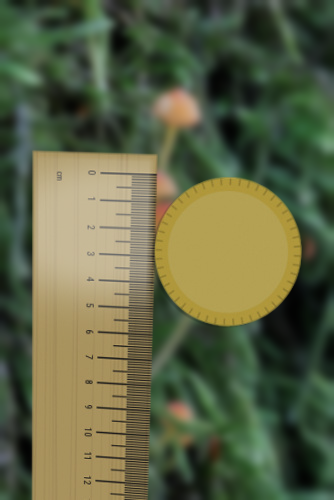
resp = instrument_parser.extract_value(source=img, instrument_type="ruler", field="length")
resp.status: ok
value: 5.5 cm
